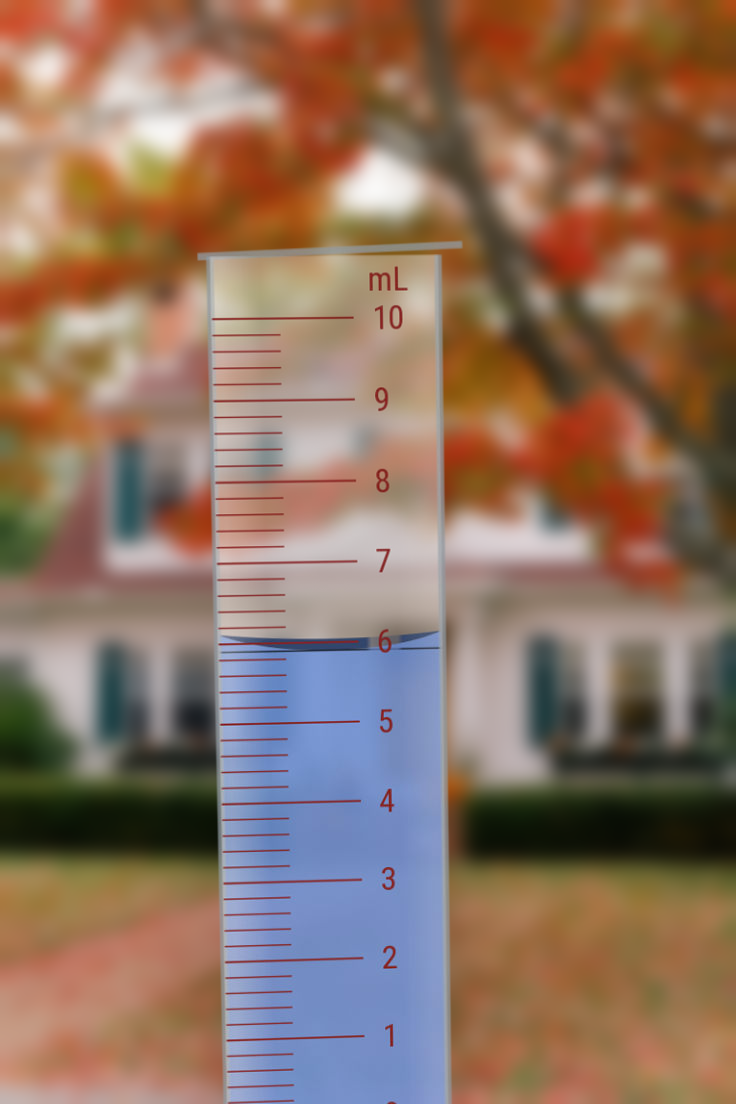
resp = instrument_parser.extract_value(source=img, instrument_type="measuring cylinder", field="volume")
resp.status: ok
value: 5.9 mL
